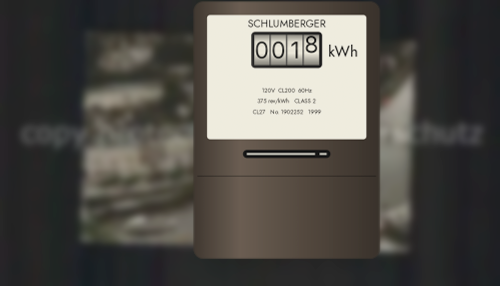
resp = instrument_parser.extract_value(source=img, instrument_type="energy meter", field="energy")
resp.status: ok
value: 18 kWh
